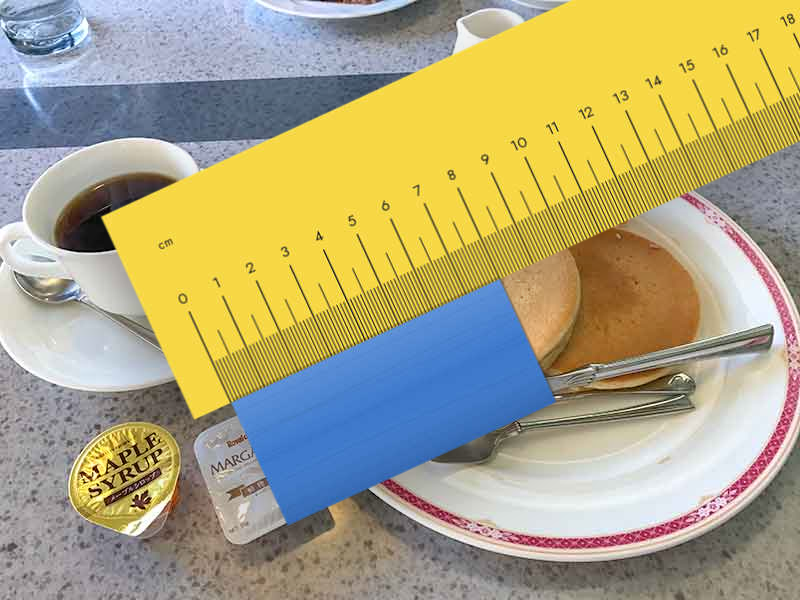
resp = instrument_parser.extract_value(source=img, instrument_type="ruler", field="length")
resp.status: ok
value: 8 cm
